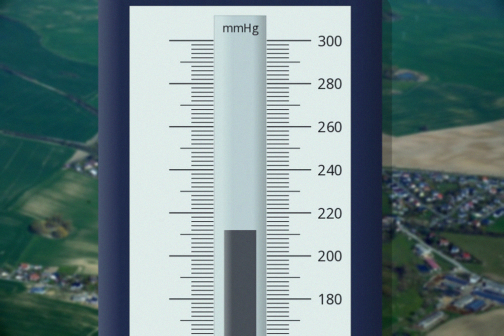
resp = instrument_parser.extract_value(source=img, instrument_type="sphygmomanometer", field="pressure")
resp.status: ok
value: 212 mmHg
